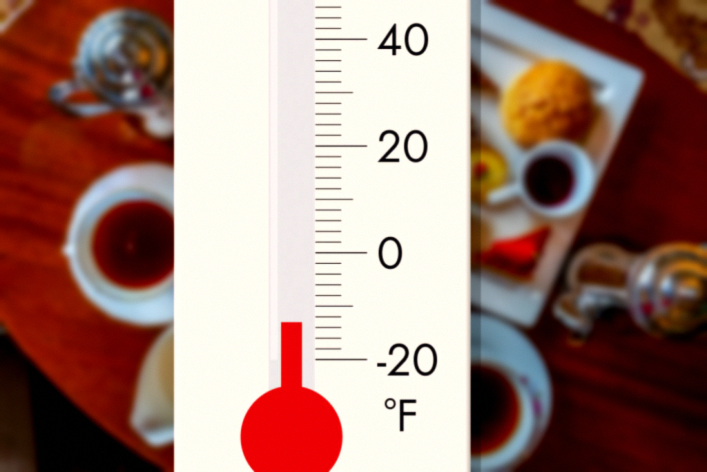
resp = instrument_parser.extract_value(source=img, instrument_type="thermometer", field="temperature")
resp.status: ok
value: -13 °F
